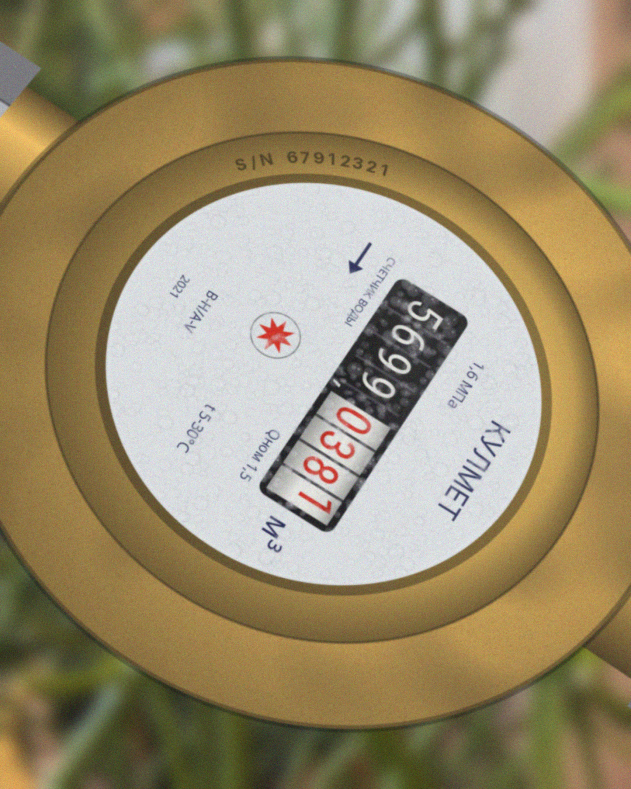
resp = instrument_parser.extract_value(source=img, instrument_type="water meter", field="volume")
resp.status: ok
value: 5699.0381 m³
